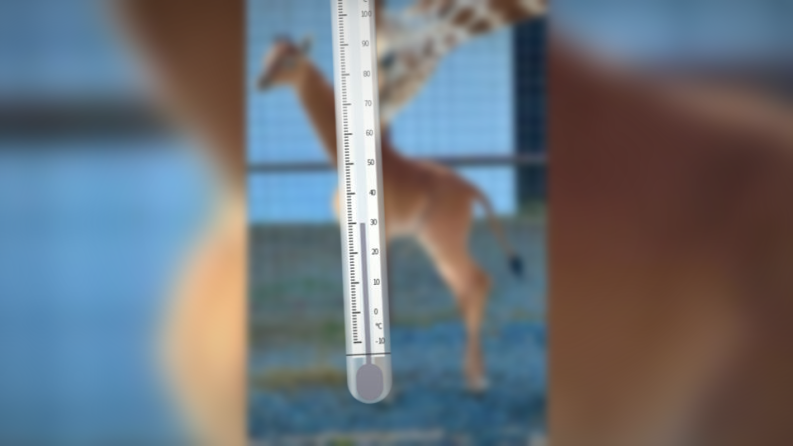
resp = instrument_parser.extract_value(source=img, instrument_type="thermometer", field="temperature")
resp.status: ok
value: 30 °C
